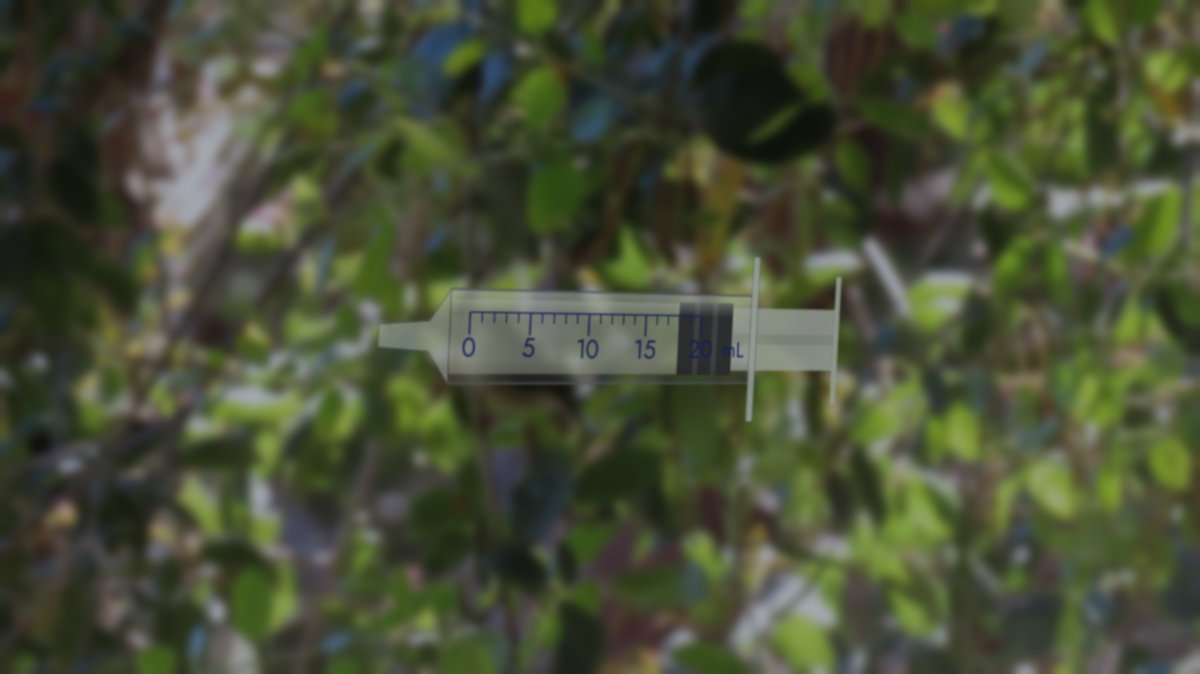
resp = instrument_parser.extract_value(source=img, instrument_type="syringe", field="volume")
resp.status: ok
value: 18 mL
